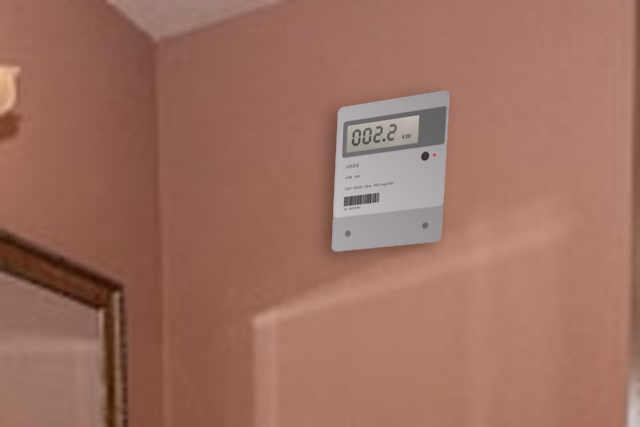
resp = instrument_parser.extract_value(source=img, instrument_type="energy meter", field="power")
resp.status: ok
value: 2.2 kW
